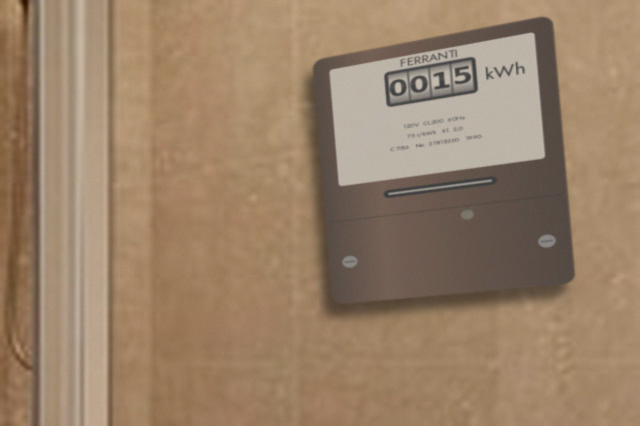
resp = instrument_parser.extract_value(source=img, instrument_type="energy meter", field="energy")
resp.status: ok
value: 15 kWh
